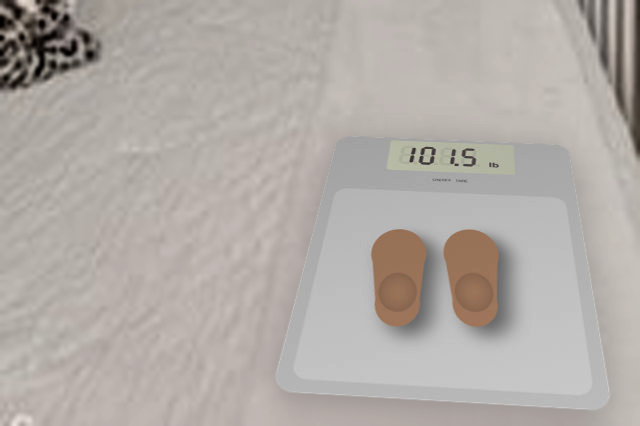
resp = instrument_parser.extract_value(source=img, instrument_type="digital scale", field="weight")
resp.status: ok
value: 101.5 lb
